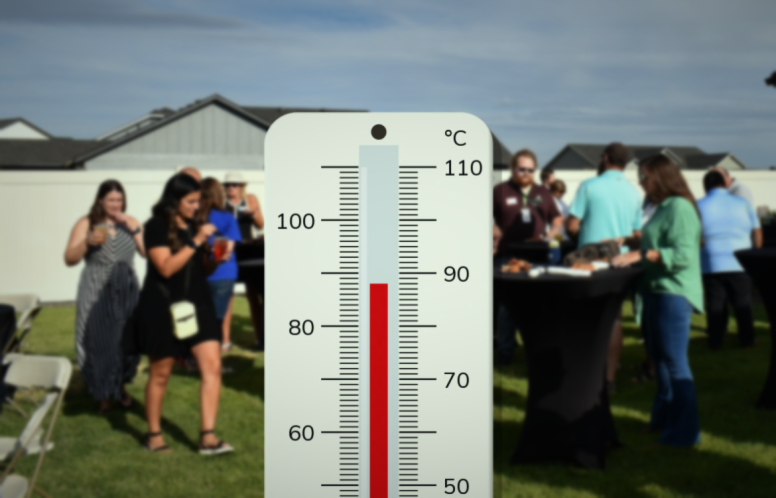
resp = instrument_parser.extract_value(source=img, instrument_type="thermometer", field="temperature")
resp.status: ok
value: 88 °C
